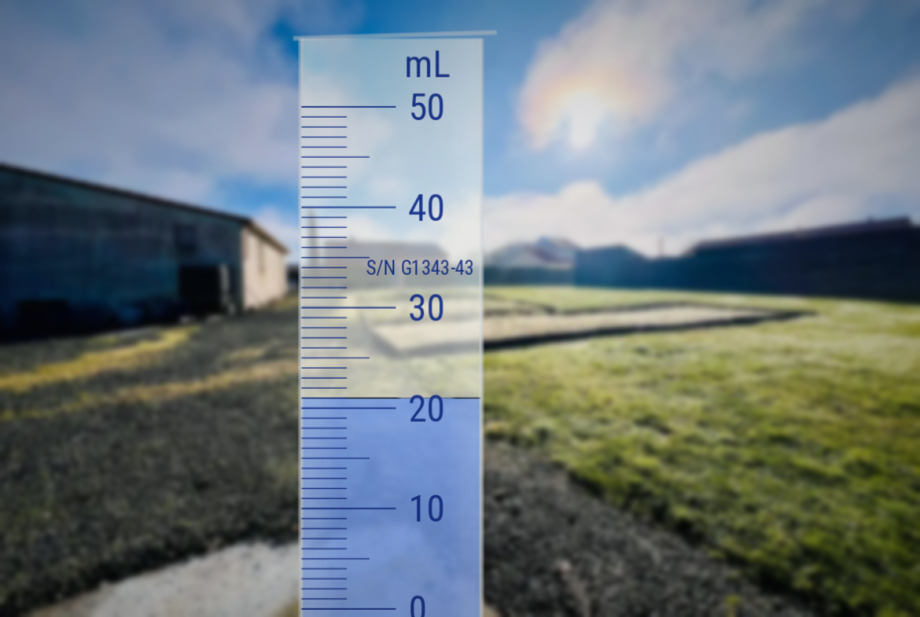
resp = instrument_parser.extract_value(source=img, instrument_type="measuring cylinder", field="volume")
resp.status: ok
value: 21 mL
